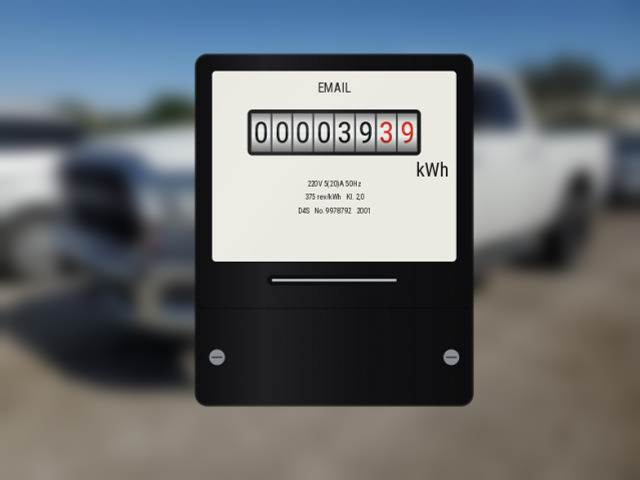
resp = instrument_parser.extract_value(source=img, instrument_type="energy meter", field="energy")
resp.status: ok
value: 39.39 kWh
